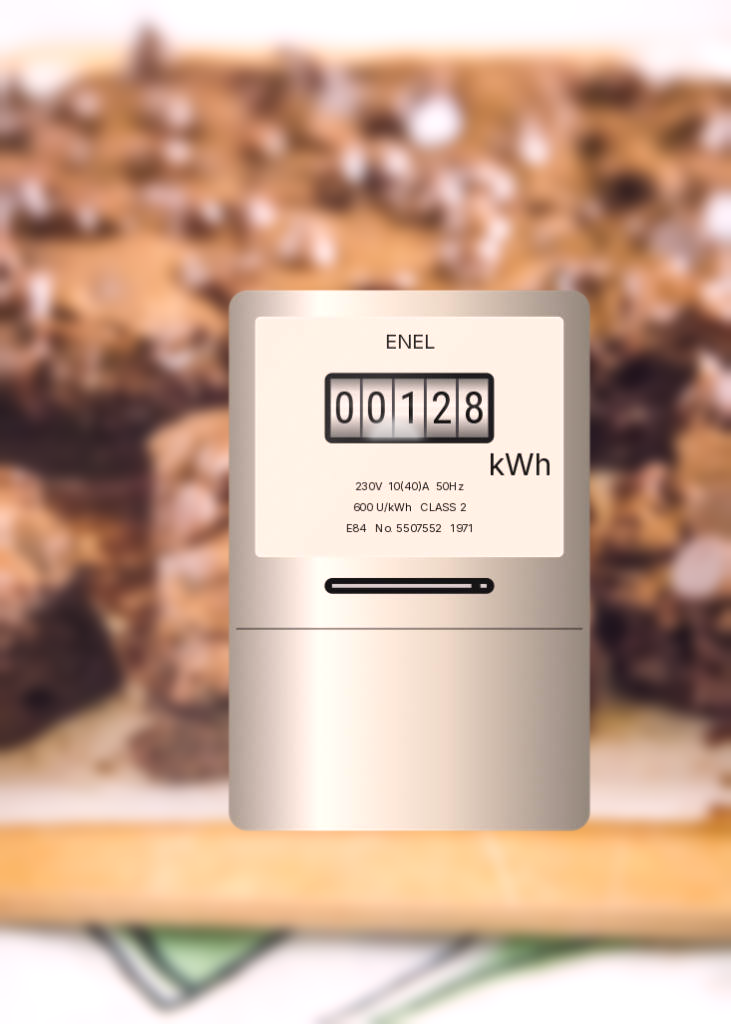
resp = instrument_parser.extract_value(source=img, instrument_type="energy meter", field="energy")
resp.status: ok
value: 128 kWh
